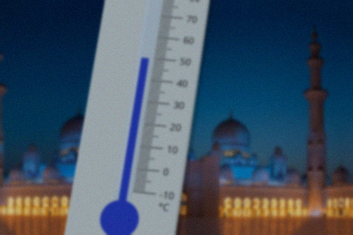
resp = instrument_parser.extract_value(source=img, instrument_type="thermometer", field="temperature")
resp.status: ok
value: 50 °C
